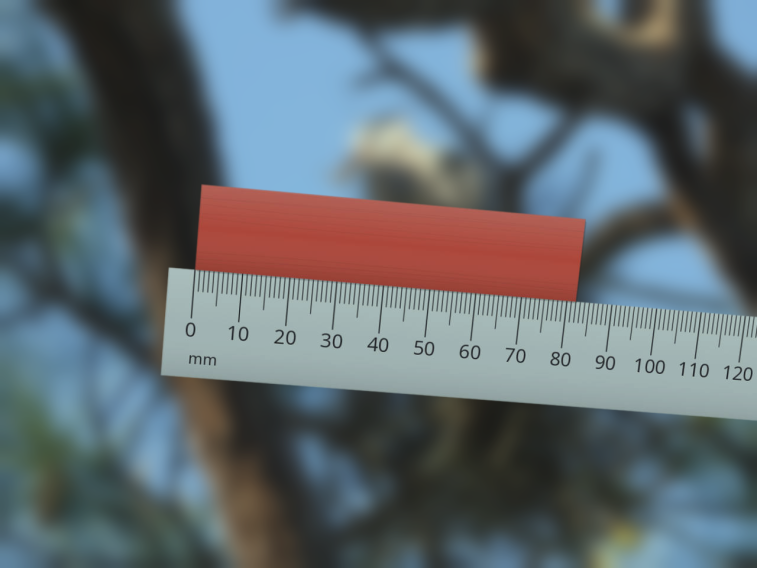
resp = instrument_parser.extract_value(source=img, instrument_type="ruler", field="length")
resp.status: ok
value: 82 mm
